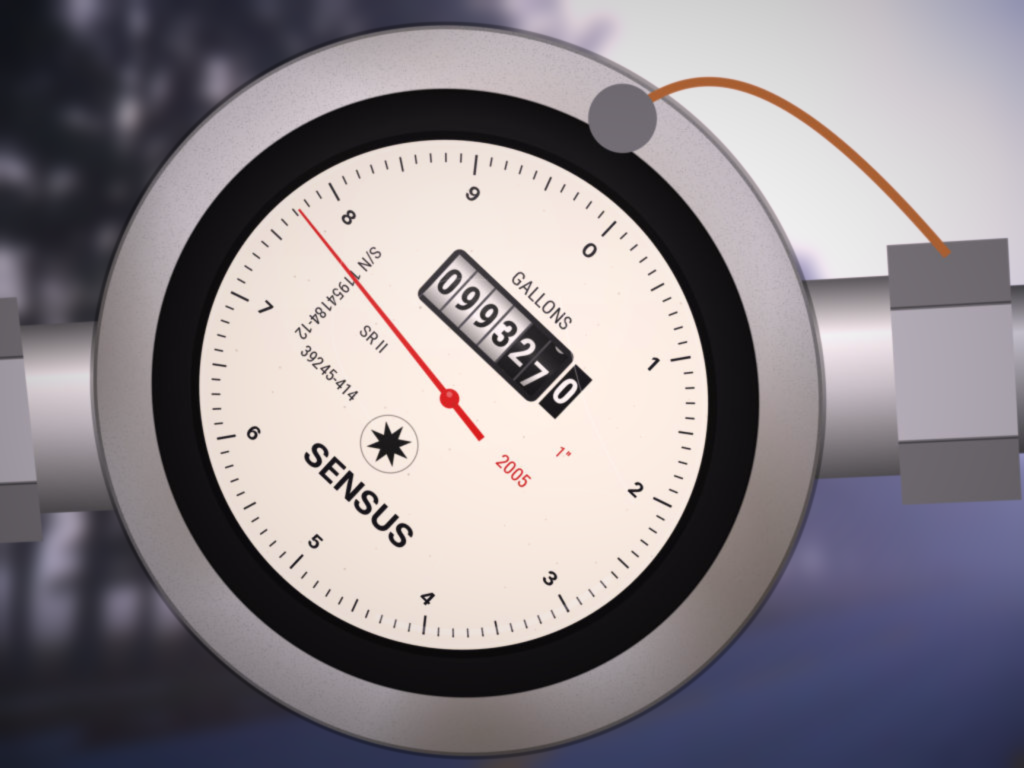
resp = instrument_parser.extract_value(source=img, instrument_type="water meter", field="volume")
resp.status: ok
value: 993267.7 gal
